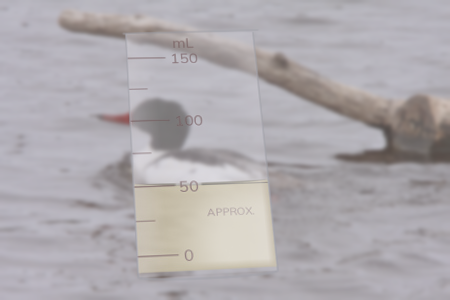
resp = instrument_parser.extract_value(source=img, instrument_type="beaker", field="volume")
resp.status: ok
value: 50 mL
